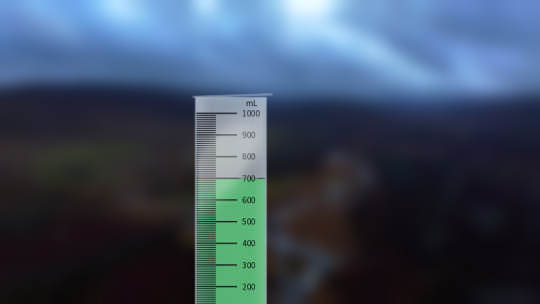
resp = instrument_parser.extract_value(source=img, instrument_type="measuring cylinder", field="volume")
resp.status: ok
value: 700 mL
